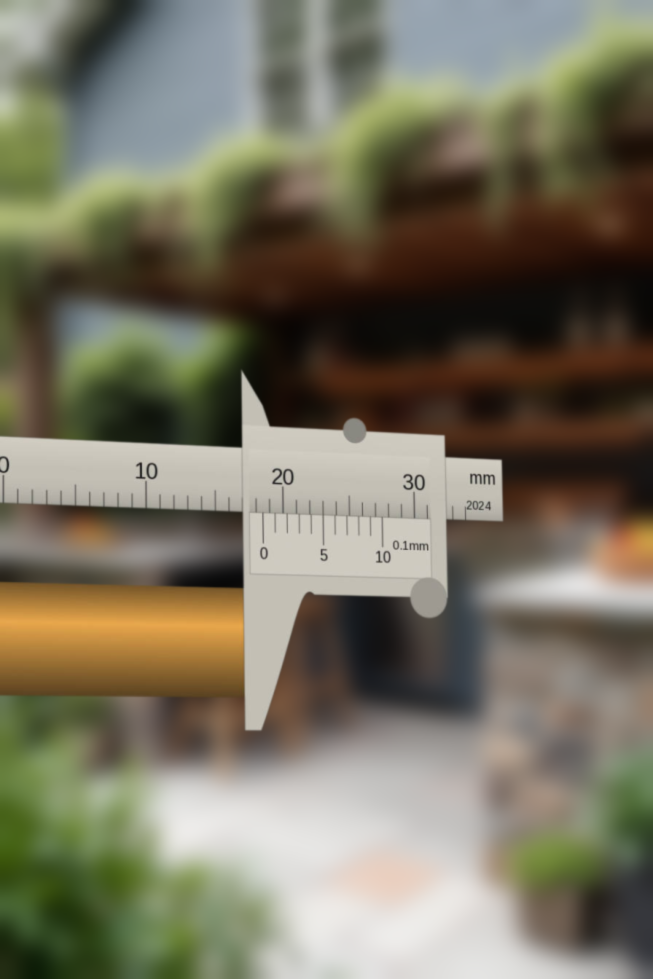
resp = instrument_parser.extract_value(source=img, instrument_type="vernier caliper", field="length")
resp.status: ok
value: 18.5 mm
